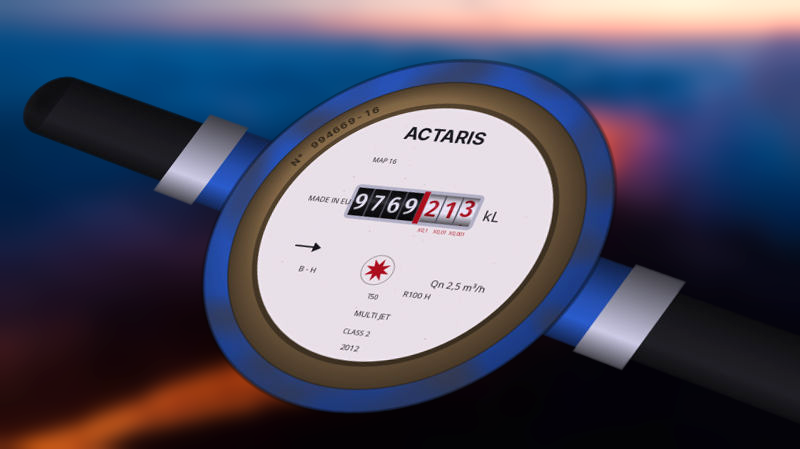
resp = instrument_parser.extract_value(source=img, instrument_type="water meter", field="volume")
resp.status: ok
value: 9769.213 kL
